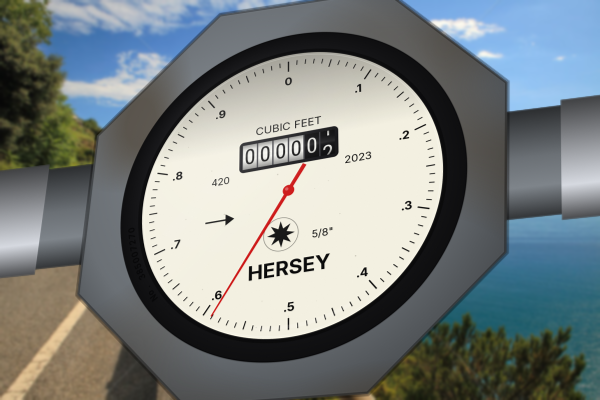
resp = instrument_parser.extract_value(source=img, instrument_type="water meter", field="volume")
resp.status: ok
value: 1.59 ft³
